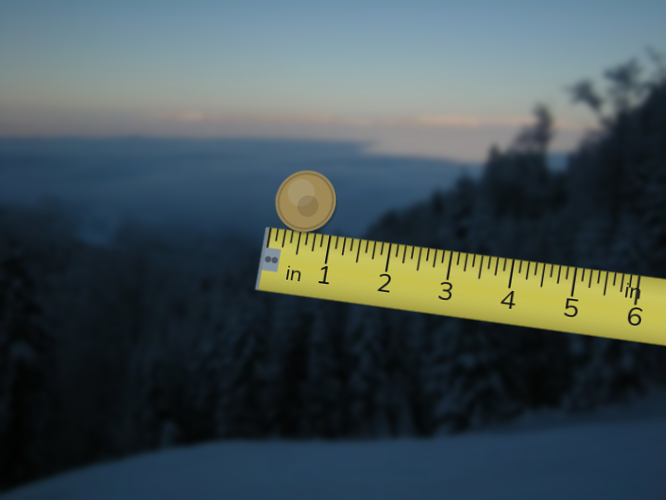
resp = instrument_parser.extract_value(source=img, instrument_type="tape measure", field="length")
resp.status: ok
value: 1 in
